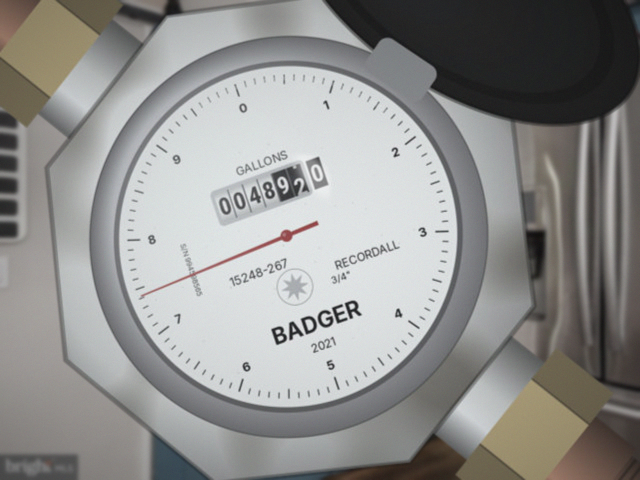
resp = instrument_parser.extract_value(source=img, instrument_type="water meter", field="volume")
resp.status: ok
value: 48917.4 gal
